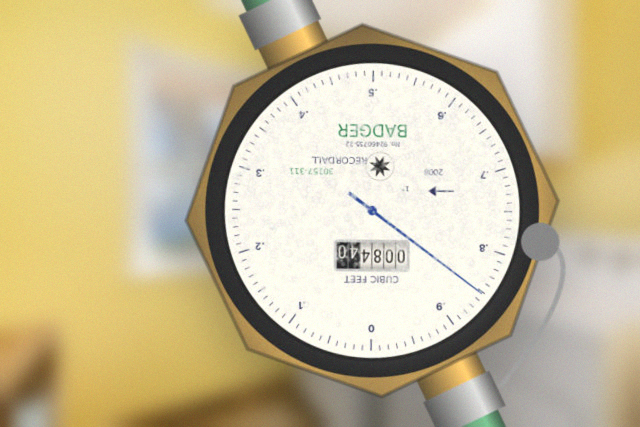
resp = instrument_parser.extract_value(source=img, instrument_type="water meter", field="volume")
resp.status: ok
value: 8439.85 ft³
